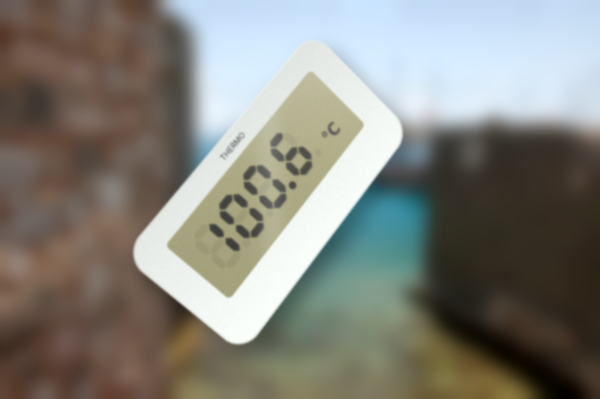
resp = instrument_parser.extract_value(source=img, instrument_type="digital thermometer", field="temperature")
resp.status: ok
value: 100.6 °C
